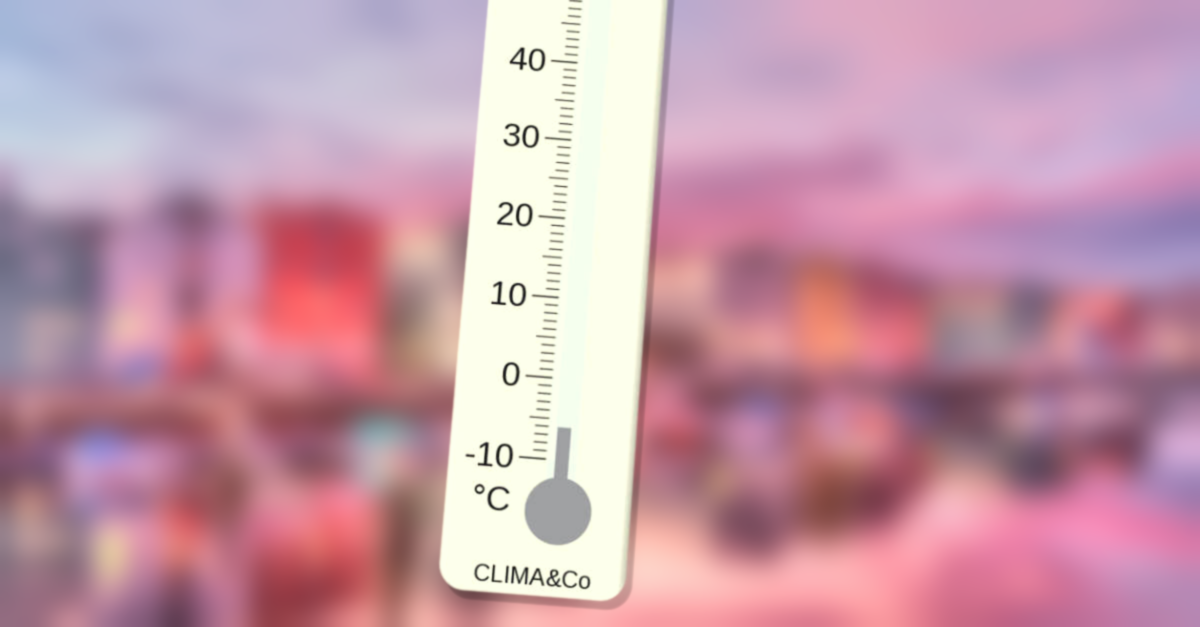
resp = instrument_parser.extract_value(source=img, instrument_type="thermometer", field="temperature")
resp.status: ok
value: -6 °C
